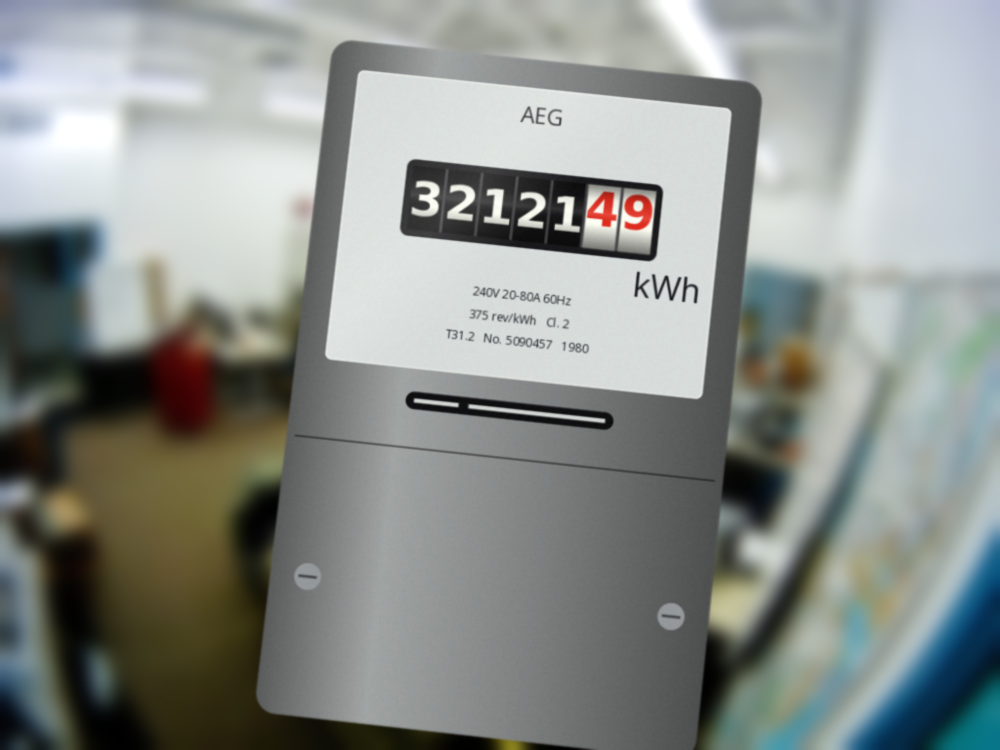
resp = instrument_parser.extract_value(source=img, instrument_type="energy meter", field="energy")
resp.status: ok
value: 32121.49 kWh
